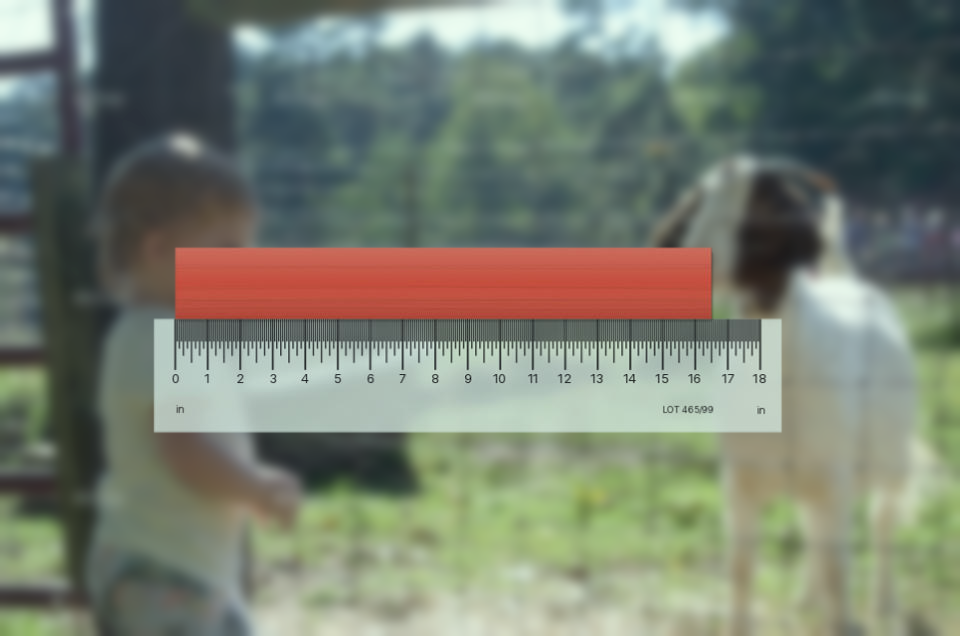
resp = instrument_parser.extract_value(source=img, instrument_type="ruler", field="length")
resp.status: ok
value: 16.5 in
